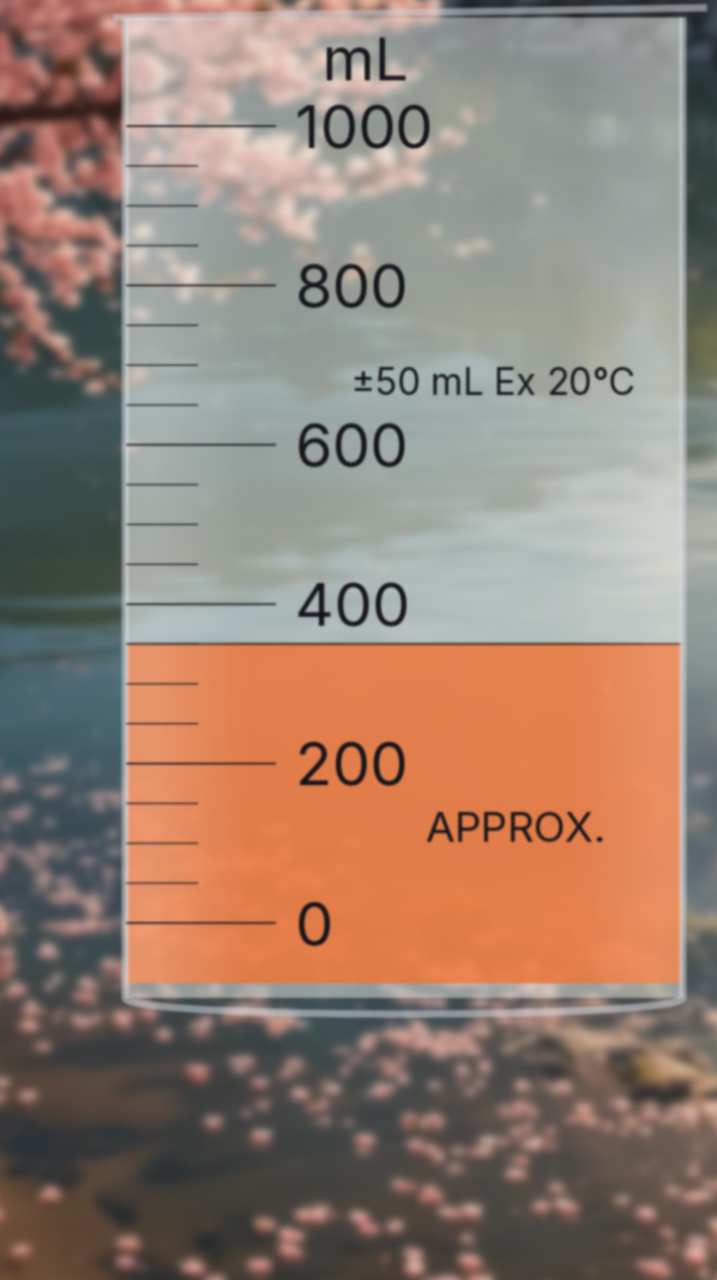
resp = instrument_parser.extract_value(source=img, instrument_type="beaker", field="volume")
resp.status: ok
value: 350 mL
